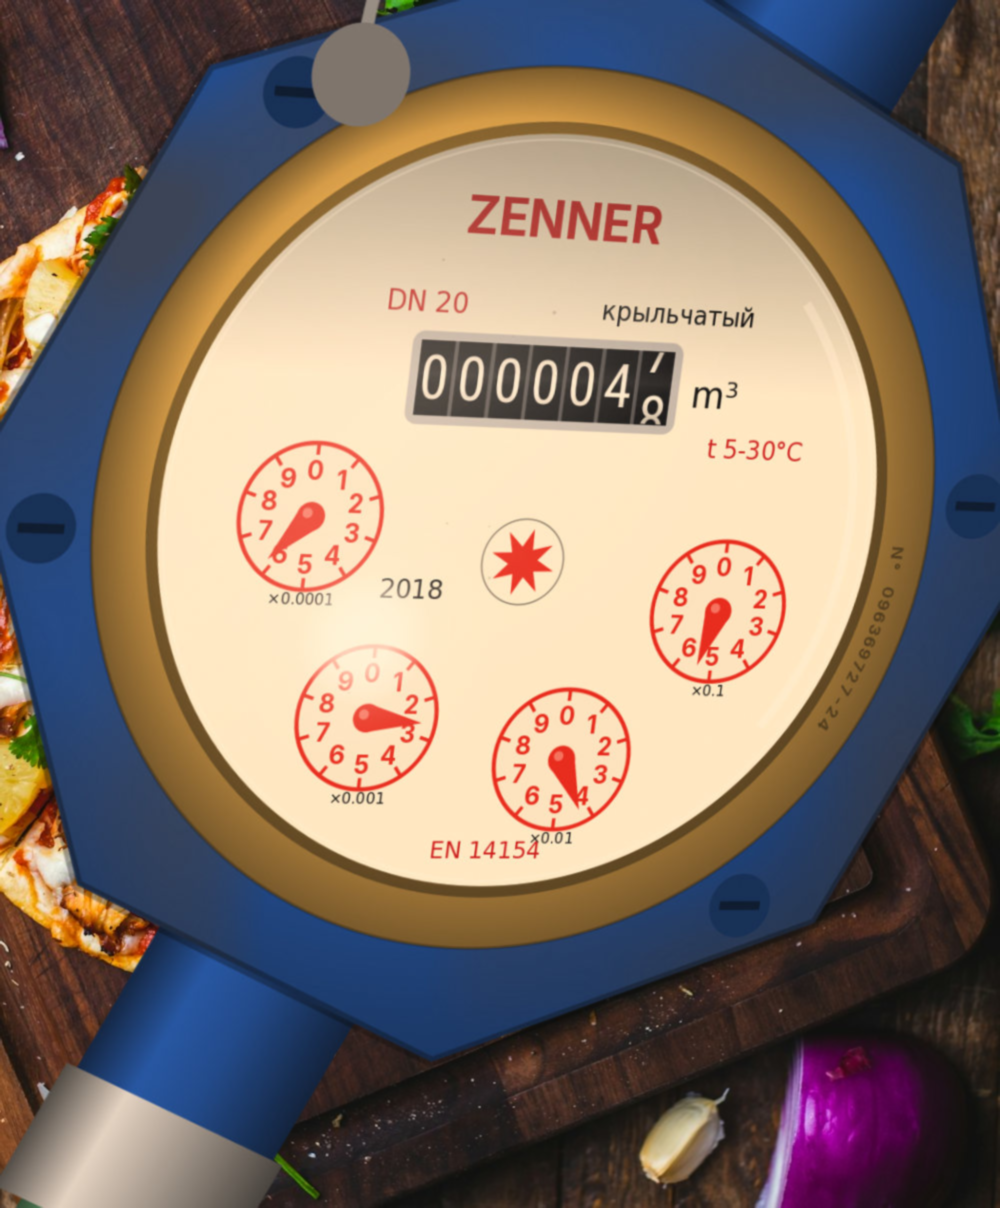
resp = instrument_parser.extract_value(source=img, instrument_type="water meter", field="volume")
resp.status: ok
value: 47.5426 m³
